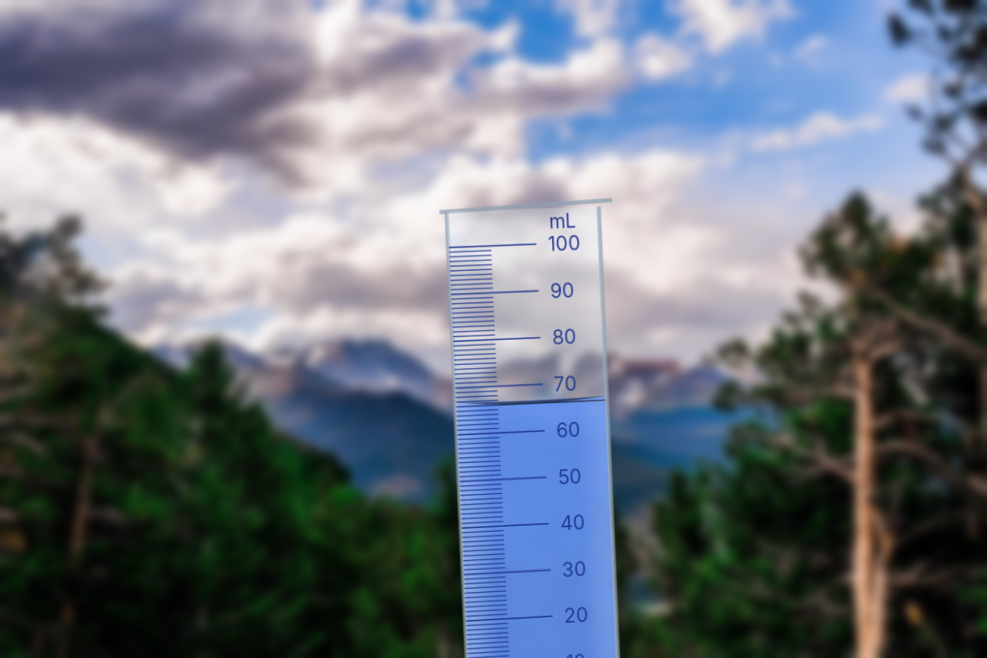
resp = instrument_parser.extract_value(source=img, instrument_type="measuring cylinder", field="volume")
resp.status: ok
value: 66 mL
